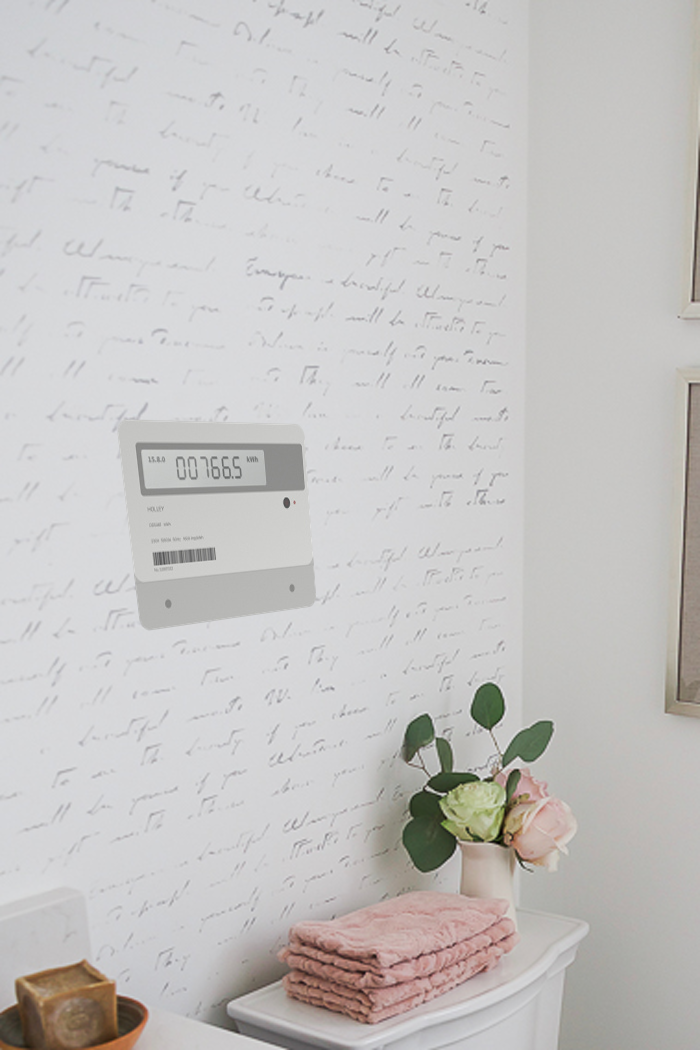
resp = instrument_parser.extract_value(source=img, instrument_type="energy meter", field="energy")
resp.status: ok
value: 766.5 kWh
